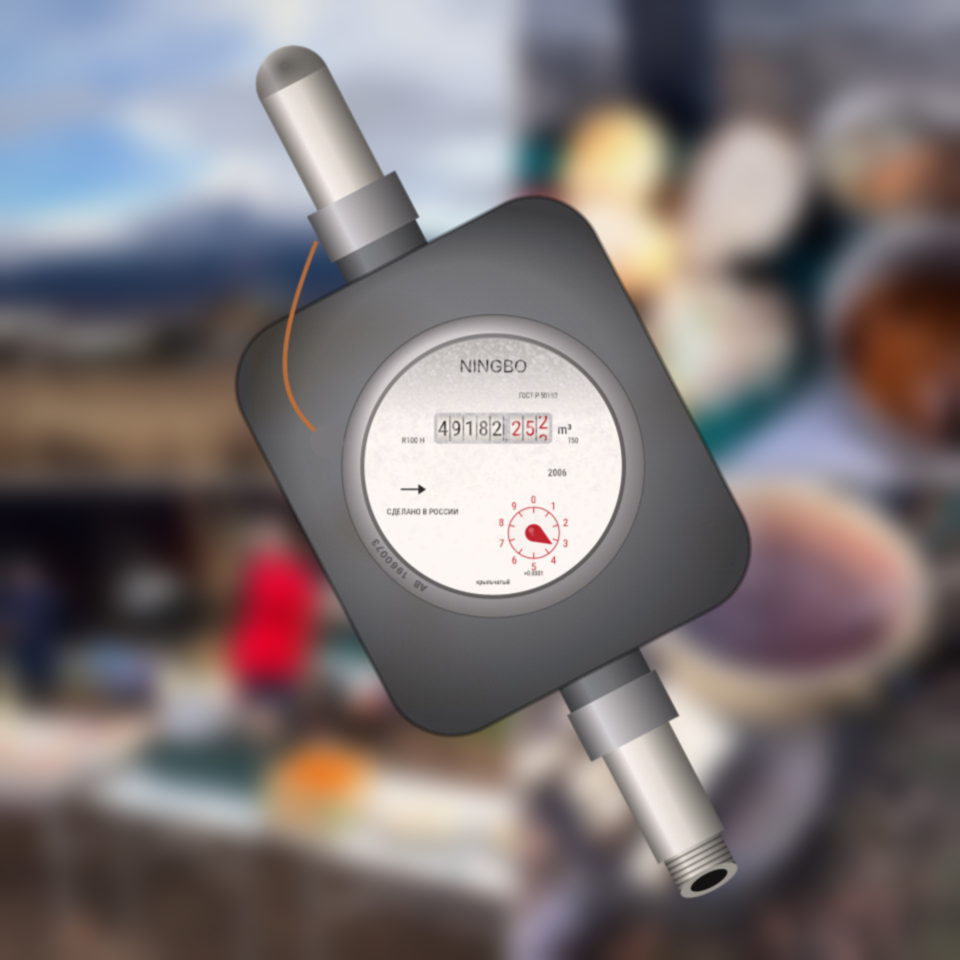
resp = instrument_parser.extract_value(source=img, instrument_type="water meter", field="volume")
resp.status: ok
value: 49182.2523 m³
